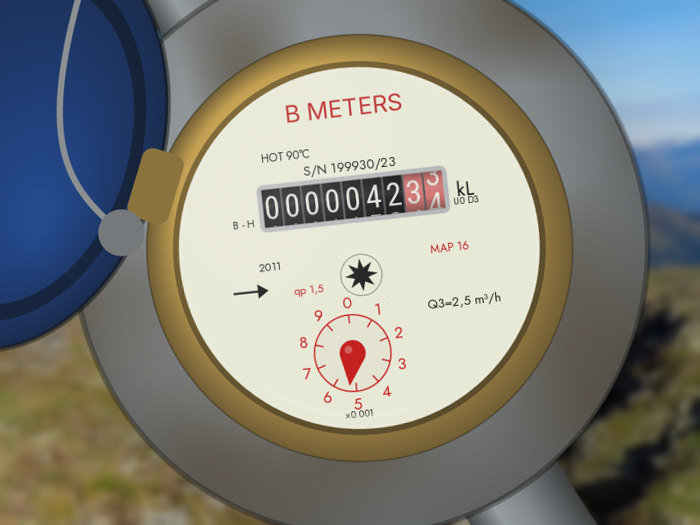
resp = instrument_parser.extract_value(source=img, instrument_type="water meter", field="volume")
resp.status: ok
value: 42.335 kL
